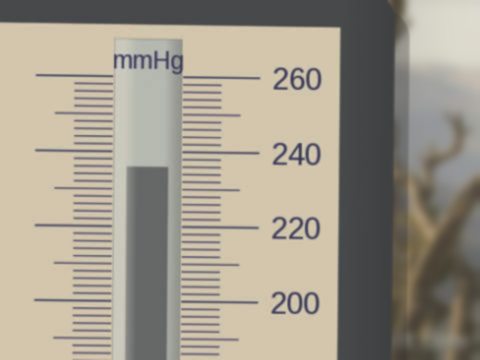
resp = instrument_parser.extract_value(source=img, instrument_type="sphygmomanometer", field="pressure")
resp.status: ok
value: 236 mmHg
